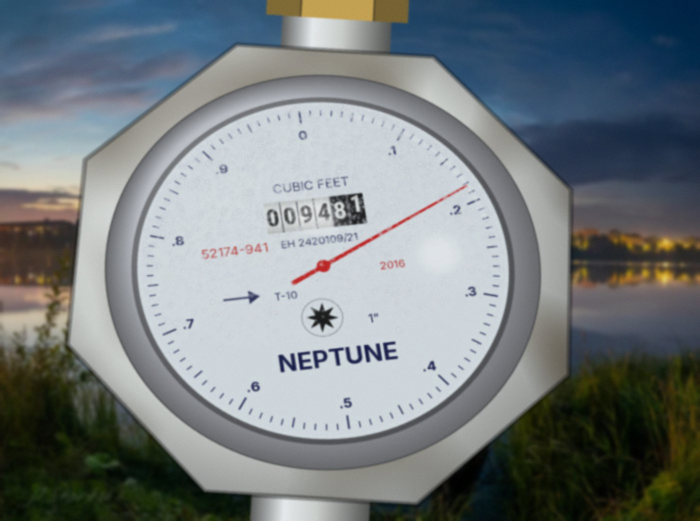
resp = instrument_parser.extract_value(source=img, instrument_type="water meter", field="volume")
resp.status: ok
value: 9481.18 ft³
